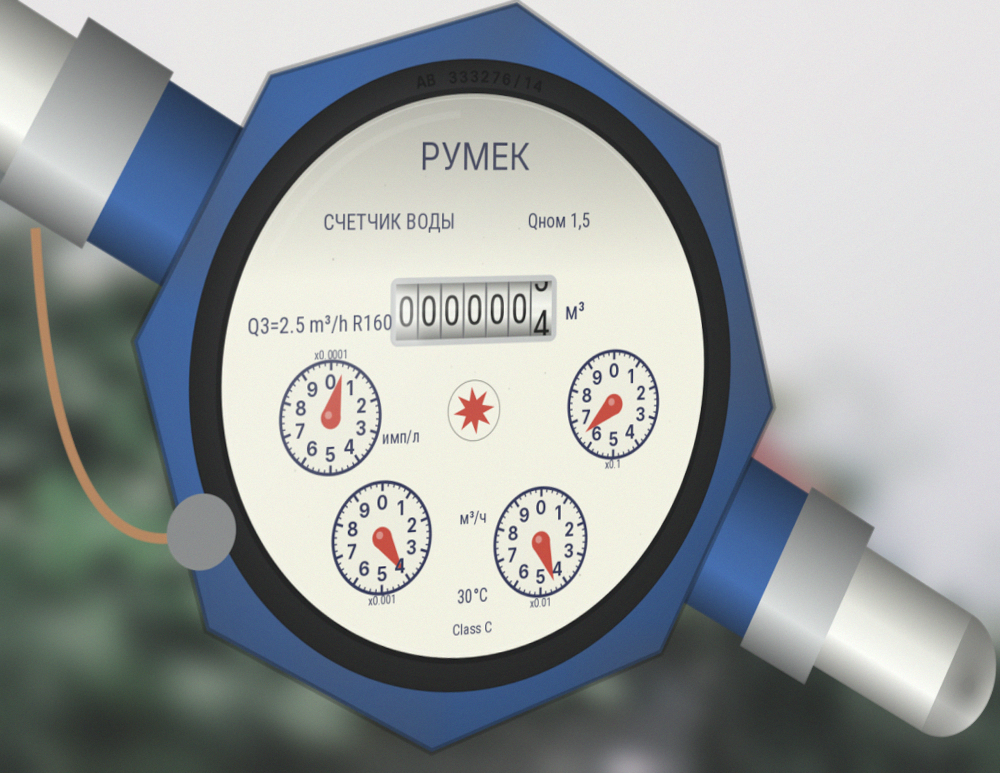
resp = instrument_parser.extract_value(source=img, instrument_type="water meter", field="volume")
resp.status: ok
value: 3.6440 m³
